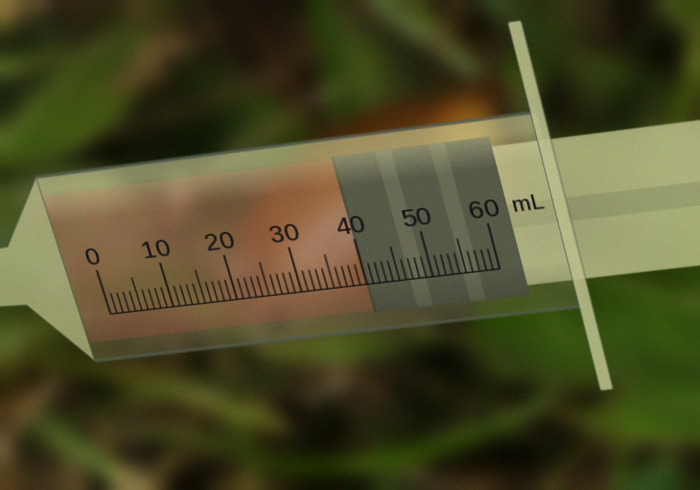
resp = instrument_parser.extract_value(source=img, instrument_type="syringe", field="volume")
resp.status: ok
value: 40 mL
